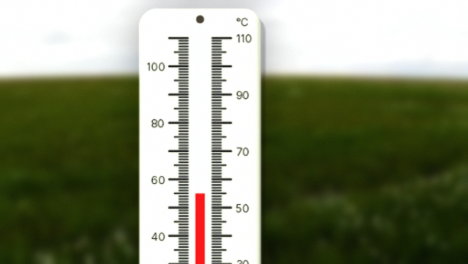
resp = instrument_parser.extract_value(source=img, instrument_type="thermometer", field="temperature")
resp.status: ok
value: 55 °C
